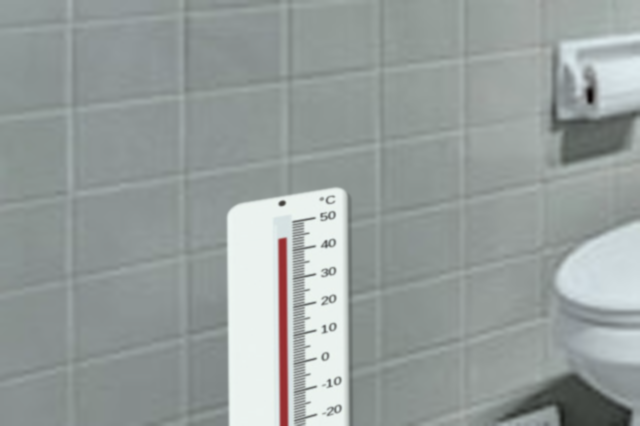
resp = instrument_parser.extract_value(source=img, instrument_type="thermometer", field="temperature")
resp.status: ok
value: 45 °C
